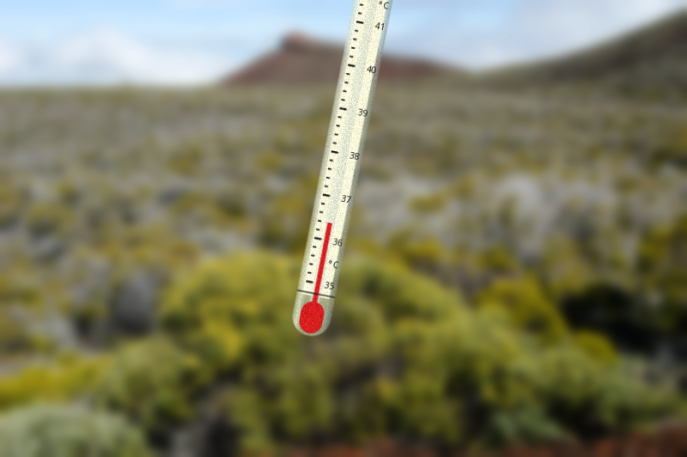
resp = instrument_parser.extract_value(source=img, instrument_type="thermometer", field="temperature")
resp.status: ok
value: 36.4 °C
